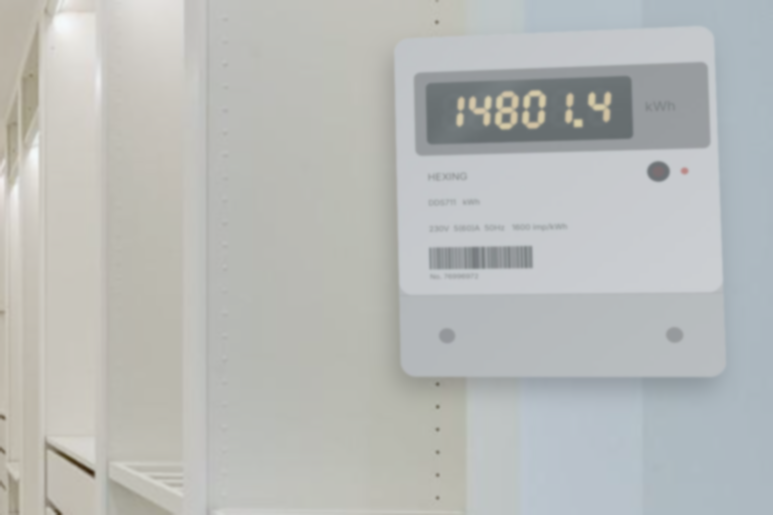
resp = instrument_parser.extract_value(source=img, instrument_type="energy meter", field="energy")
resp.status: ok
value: 14801.4 kWh
